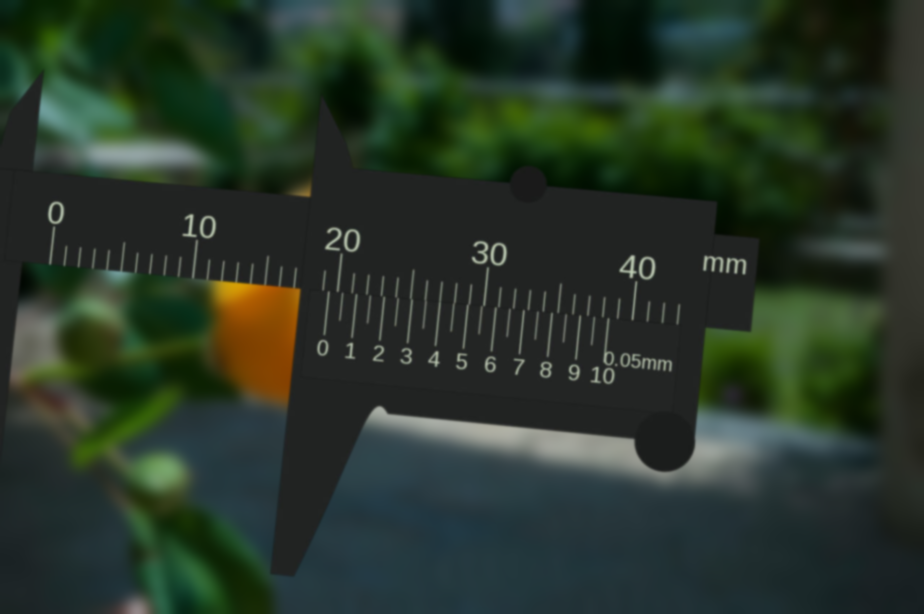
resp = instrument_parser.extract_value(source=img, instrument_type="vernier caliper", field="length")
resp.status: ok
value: 19.4 mm
